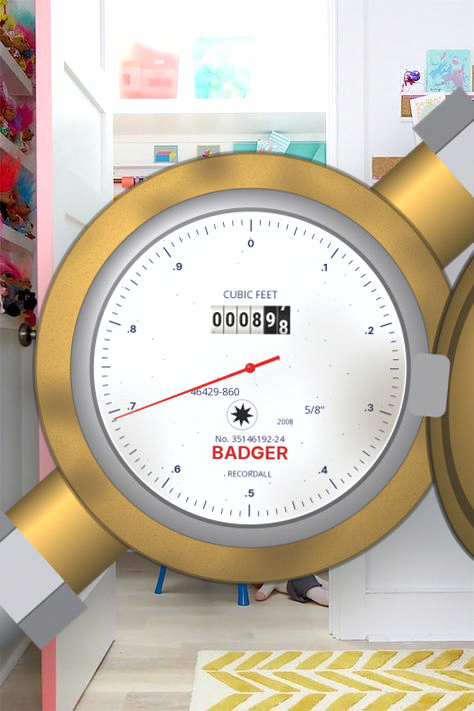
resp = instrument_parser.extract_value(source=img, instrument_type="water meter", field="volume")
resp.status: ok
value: 897.69 ft³
